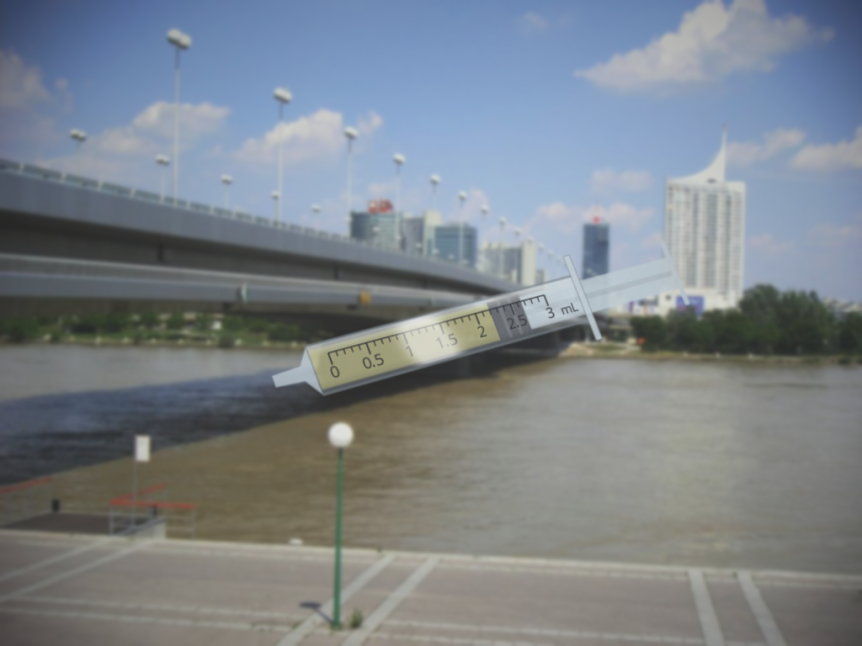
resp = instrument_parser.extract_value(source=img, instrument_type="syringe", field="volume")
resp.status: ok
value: 2.2 mL
